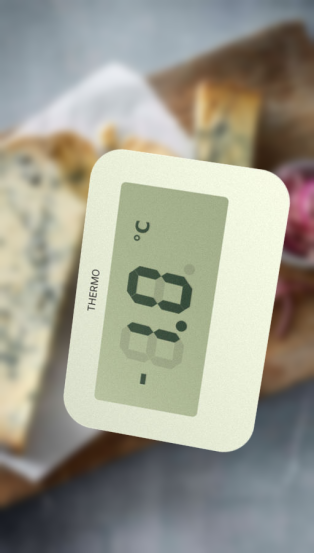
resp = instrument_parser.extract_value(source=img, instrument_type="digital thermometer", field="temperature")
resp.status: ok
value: -1.0 °C
